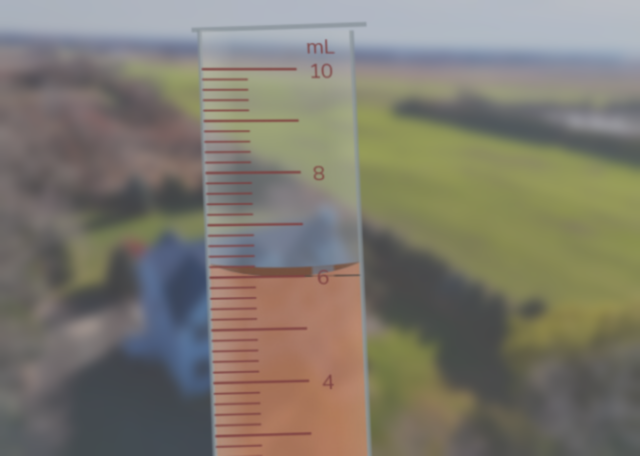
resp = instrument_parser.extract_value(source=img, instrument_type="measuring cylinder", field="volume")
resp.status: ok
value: 6 mL
